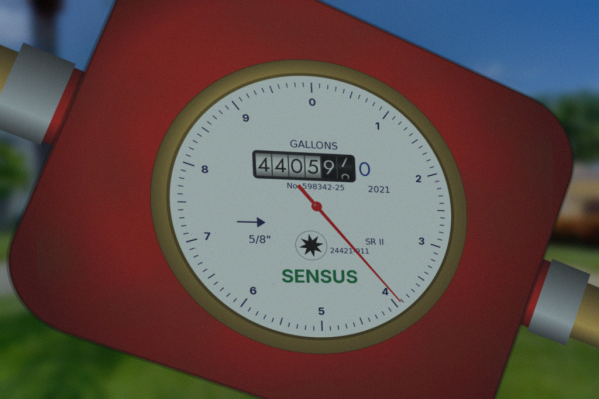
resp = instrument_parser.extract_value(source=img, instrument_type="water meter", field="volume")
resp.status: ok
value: 4405973.9 gal
